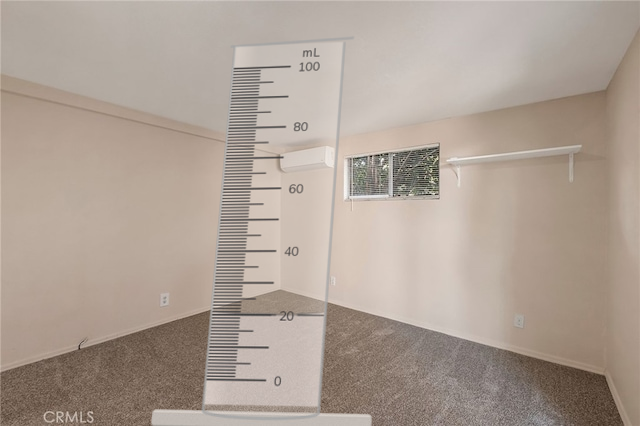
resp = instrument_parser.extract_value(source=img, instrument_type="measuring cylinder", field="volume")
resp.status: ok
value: 20 mL
